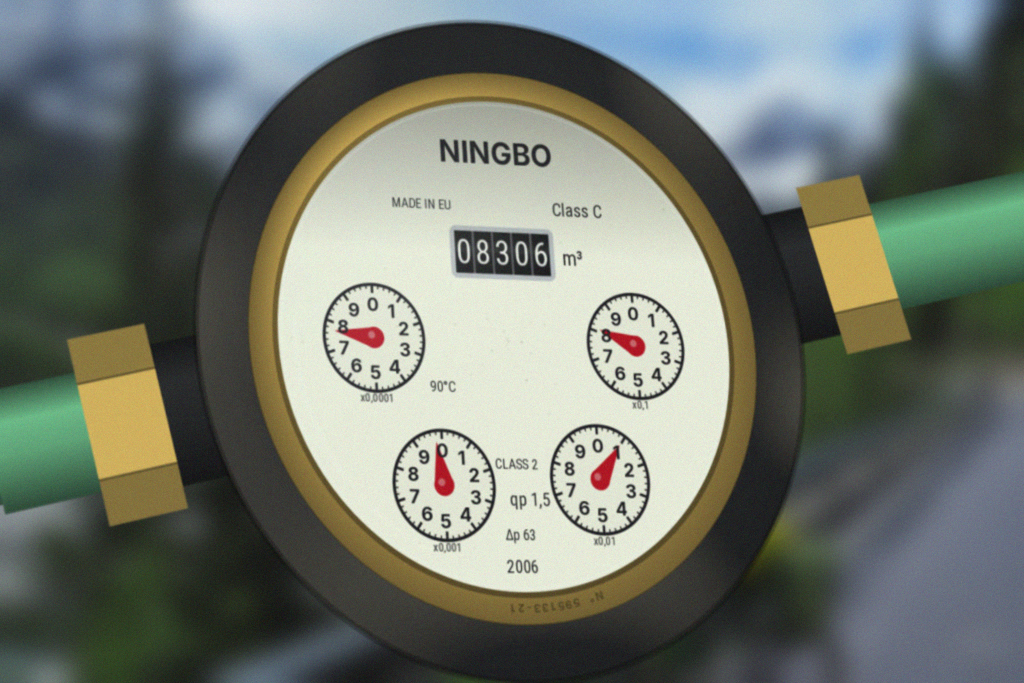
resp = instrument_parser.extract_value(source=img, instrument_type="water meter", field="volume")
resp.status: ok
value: 8306.8097 m³
